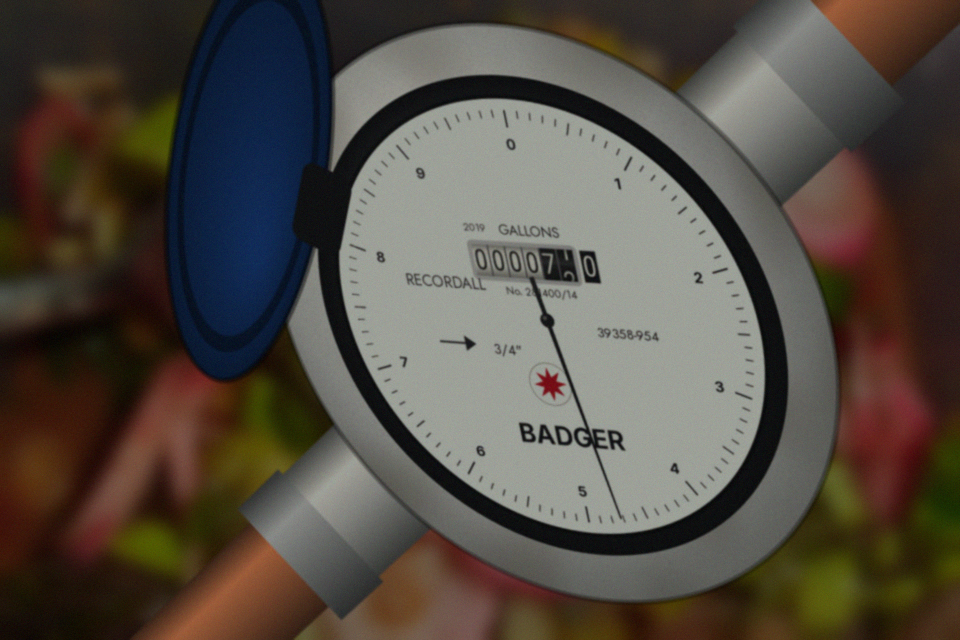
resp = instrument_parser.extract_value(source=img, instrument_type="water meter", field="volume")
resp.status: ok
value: 714.7 gal
